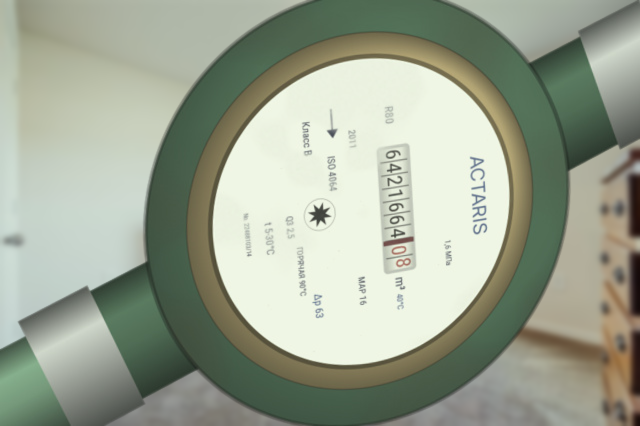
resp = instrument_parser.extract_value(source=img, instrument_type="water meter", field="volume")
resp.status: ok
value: 6421664.08 m³
